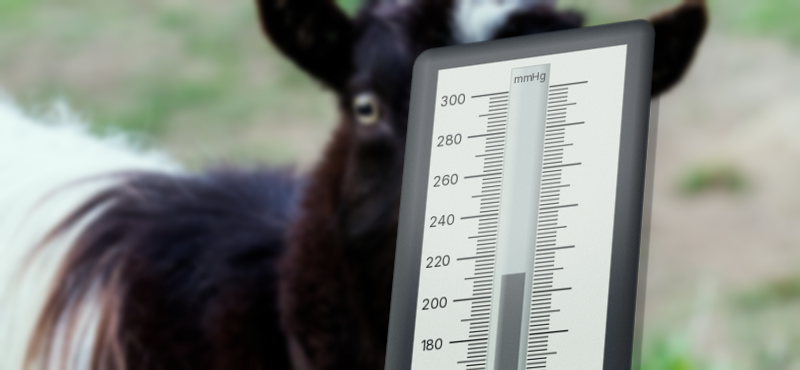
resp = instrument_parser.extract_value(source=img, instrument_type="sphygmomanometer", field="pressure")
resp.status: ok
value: 210 mmHg
